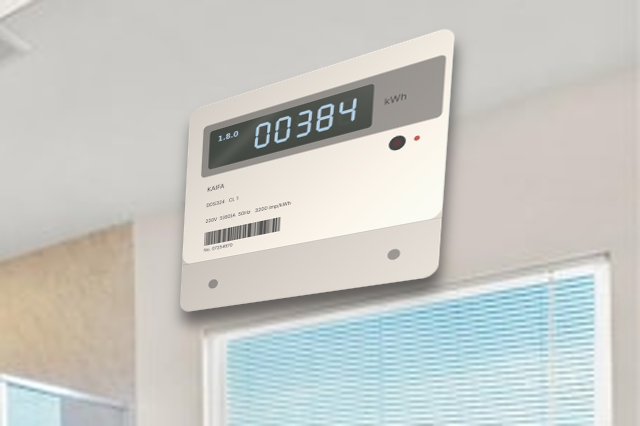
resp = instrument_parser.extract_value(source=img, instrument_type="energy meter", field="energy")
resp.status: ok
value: 384 kWh
